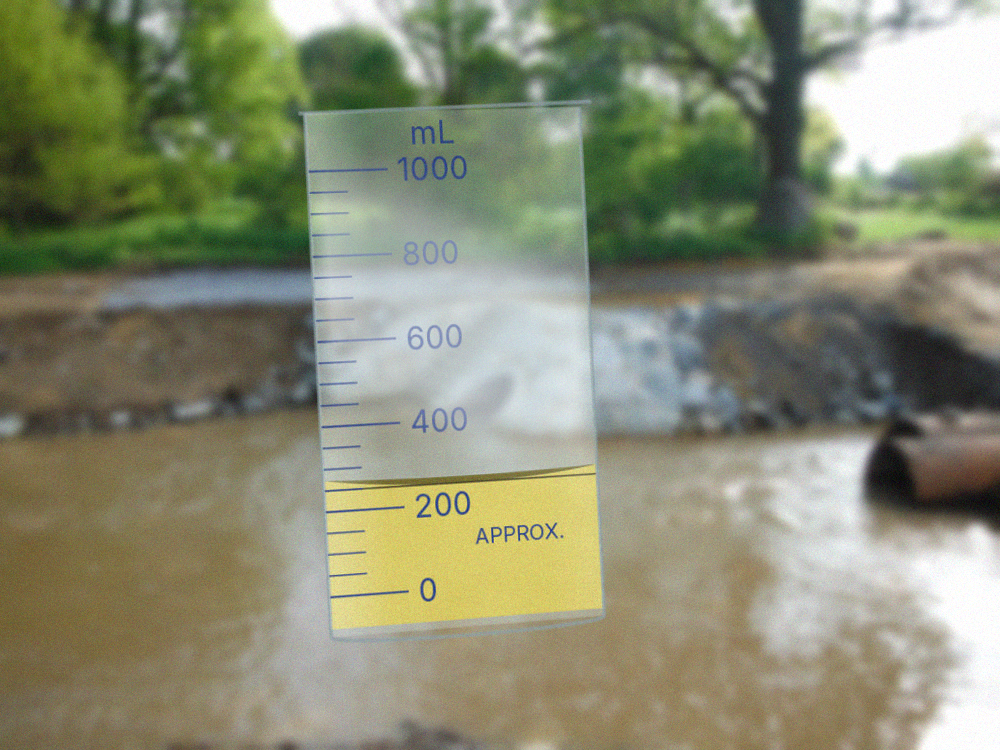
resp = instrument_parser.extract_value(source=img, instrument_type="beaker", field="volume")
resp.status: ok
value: 250 mL
